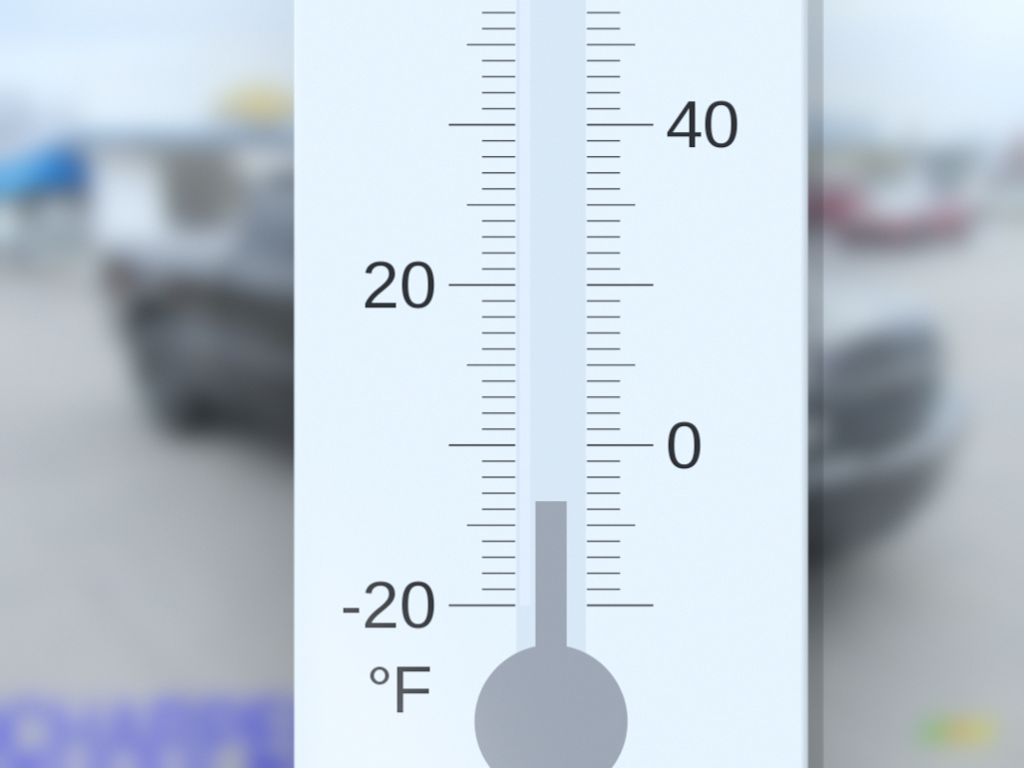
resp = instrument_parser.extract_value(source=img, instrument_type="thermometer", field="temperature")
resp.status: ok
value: -7 °F
